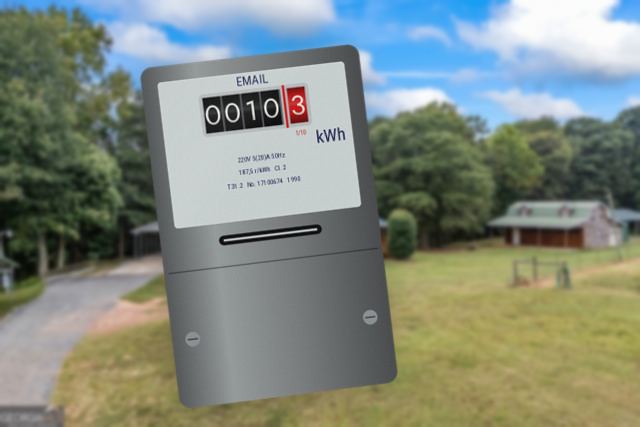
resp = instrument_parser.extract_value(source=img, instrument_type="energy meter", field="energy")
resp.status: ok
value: 10.3 kWh
